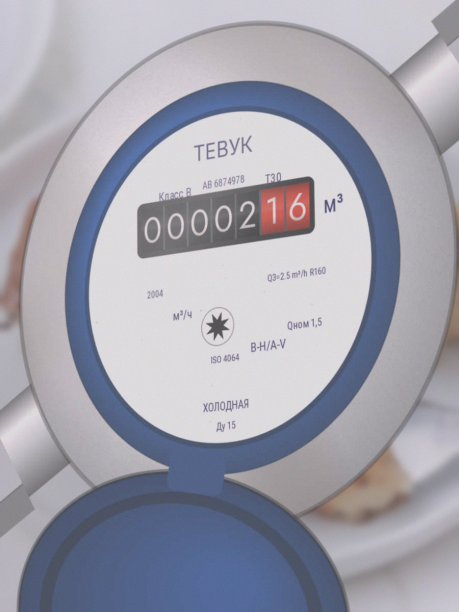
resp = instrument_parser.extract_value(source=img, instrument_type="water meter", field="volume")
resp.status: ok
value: 2.16 m³
